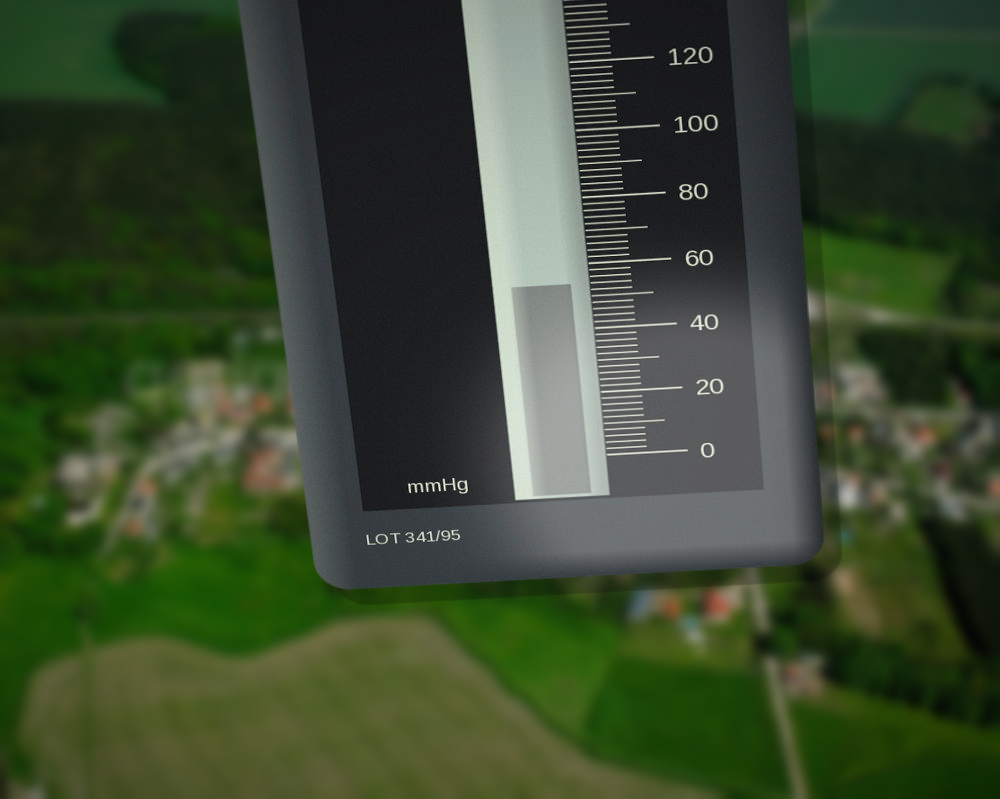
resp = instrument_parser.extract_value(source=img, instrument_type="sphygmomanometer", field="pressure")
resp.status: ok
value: 54 mmHg
